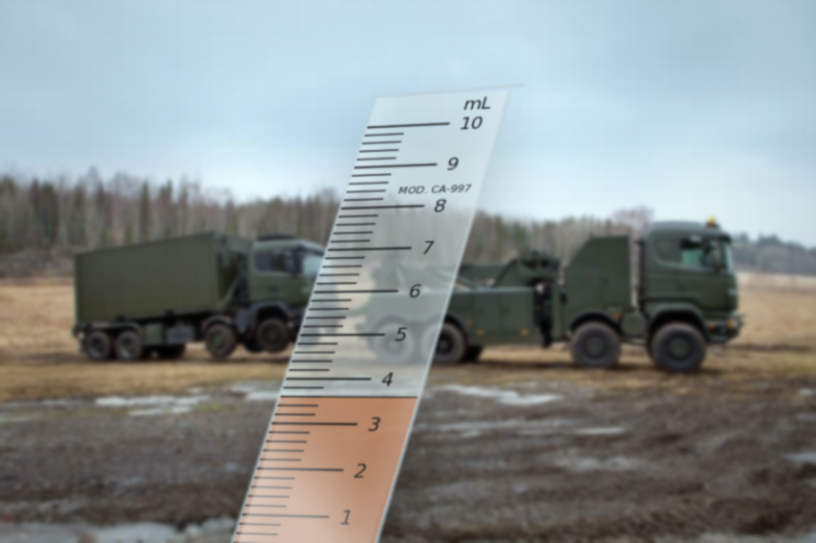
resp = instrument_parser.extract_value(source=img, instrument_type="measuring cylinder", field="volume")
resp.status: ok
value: 3.6 mL
